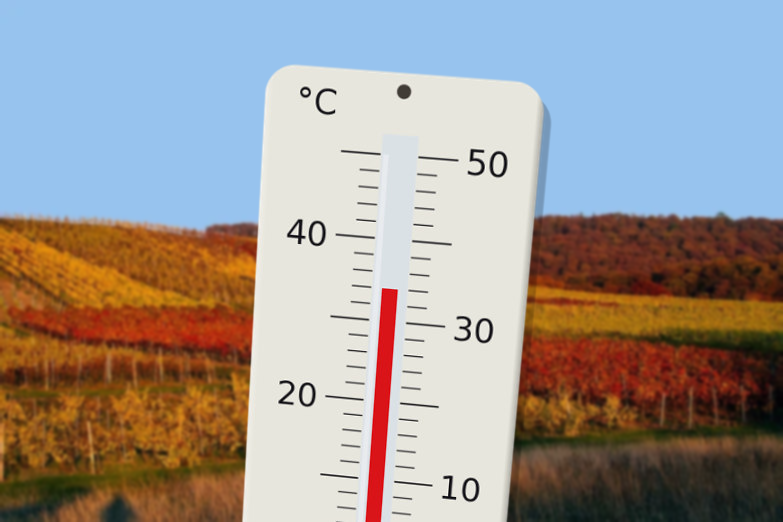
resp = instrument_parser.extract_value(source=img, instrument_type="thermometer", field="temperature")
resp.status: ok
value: 34 °C
